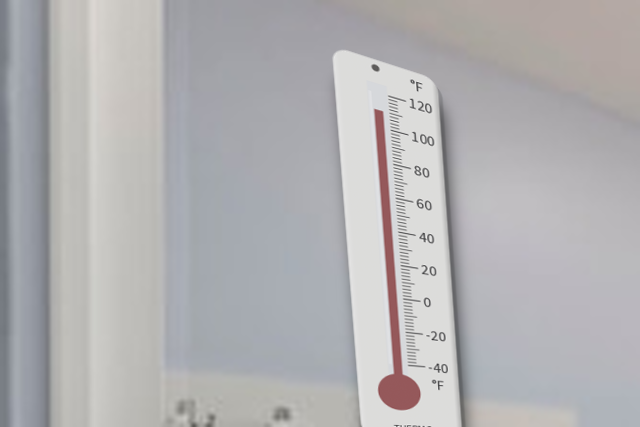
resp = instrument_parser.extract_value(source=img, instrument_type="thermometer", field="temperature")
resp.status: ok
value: 110 °F
